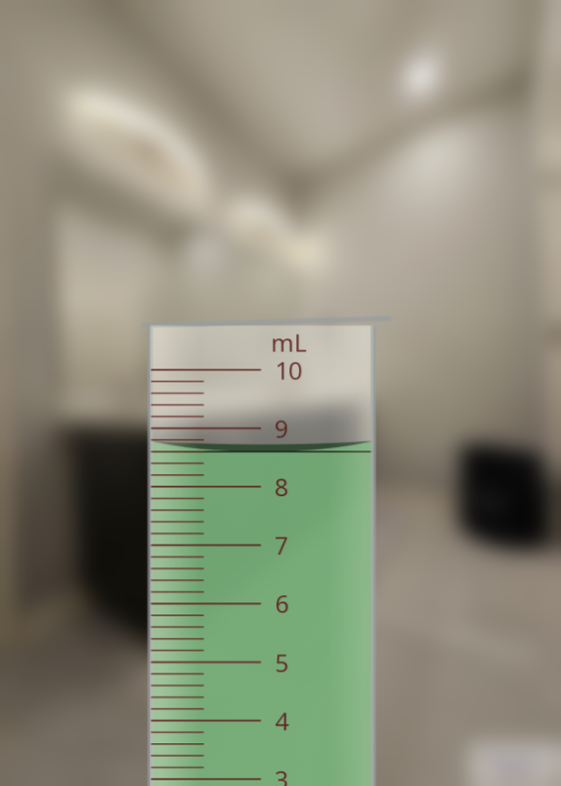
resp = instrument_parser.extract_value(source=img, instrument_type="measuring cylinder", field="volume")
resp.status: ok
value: 8.6 mL
